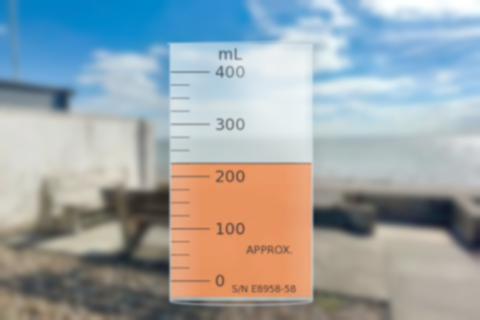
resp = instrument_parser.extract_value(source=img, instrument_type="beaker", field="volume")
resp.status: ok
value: 225 mL
